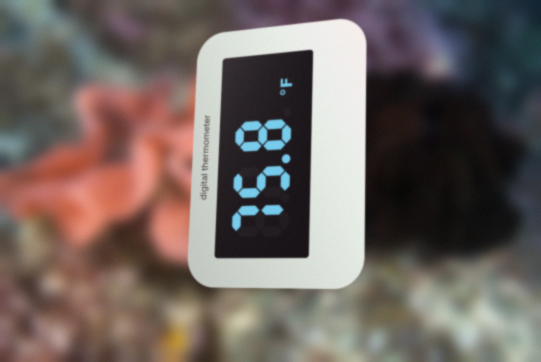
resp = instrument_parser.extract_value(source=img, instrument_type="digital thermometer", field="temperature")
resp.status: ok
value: 75.8 °F
